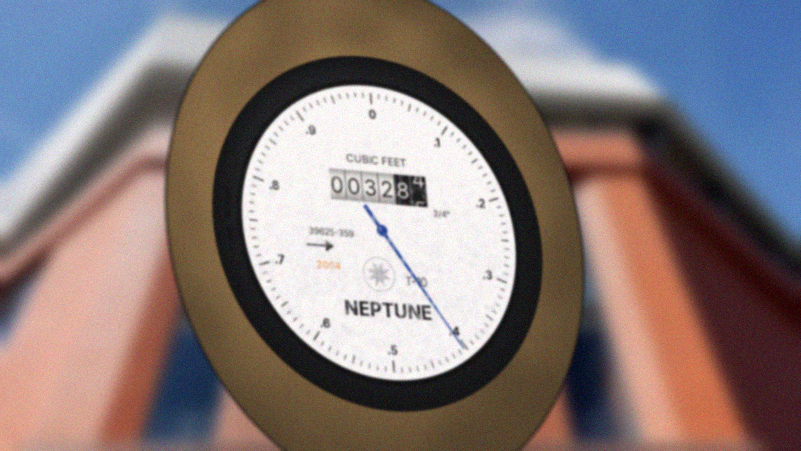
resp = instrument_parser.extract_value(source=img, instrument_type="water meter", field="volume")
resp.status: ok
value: 3284.40 ft³
